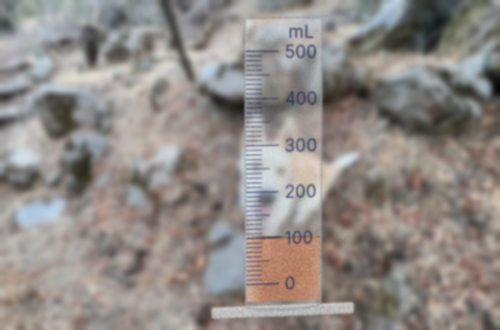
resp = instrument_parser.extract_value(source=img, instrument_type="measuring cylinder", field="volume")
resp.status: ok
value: 100 mL
